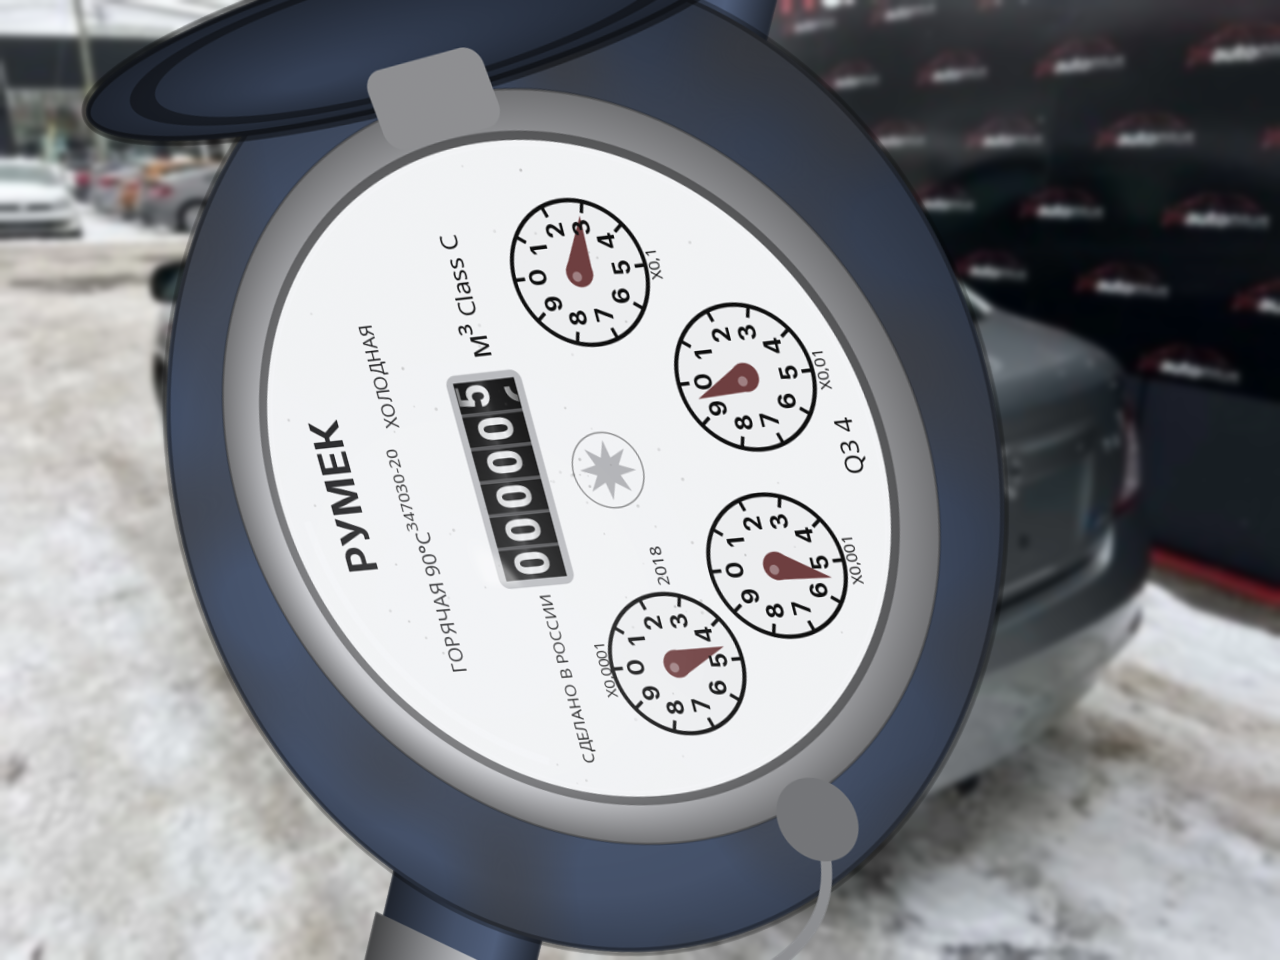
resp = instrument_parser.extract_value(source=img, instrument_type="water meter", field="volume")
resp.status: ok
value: 5.2954 m³
